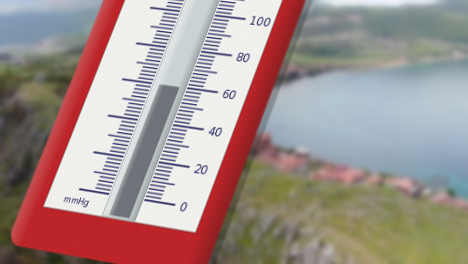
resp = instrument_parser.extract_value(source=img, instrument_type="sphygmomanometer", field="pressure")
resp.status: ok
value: 60 mmHg
